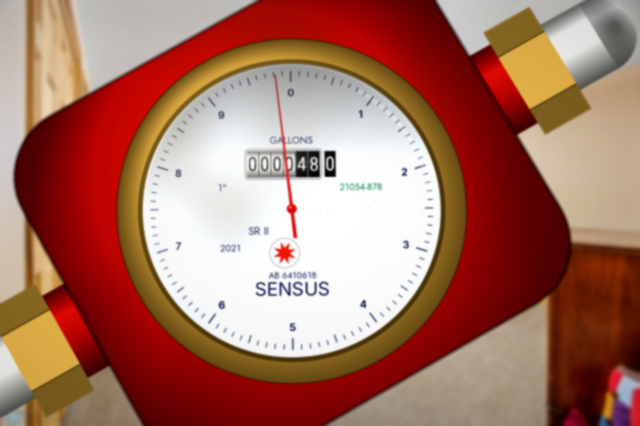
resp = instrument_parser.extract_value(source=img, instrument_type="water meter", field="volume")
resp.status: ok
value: 479.8 gal
